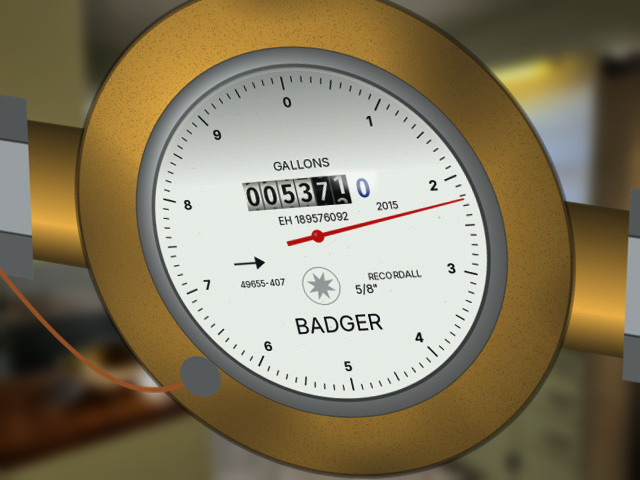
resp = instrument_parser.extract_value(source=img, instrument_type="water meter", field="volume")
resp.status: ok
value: 53712.2 gal
